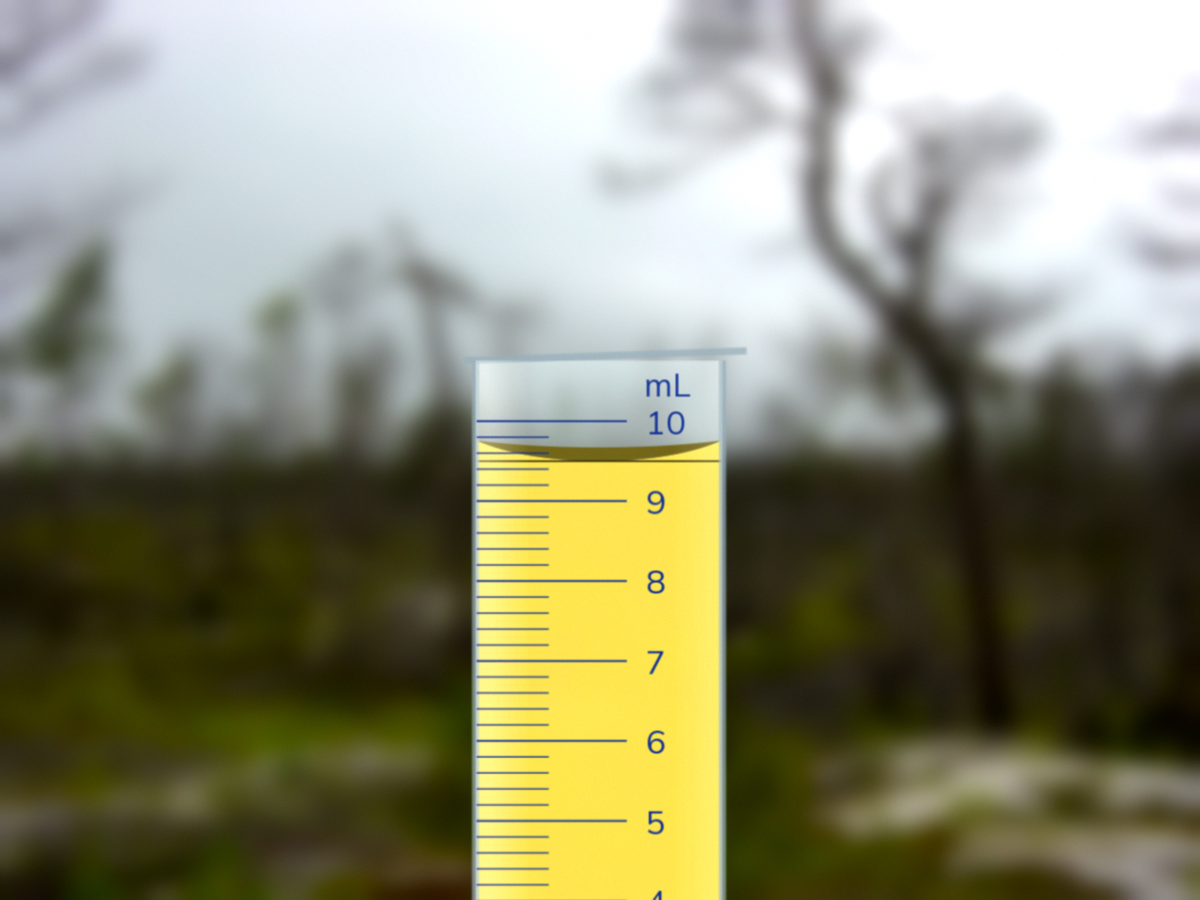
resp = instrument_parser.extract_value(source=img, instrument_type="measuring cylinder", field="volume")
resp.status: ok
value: 9.5 mL
